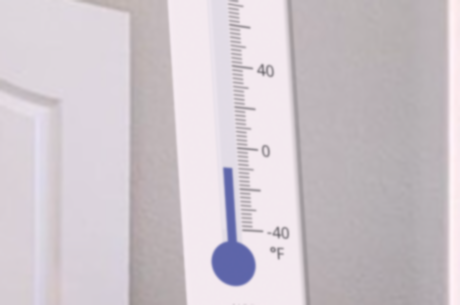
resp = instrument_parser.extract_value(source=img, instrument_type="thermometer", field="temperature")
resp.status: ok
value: -10 °F
